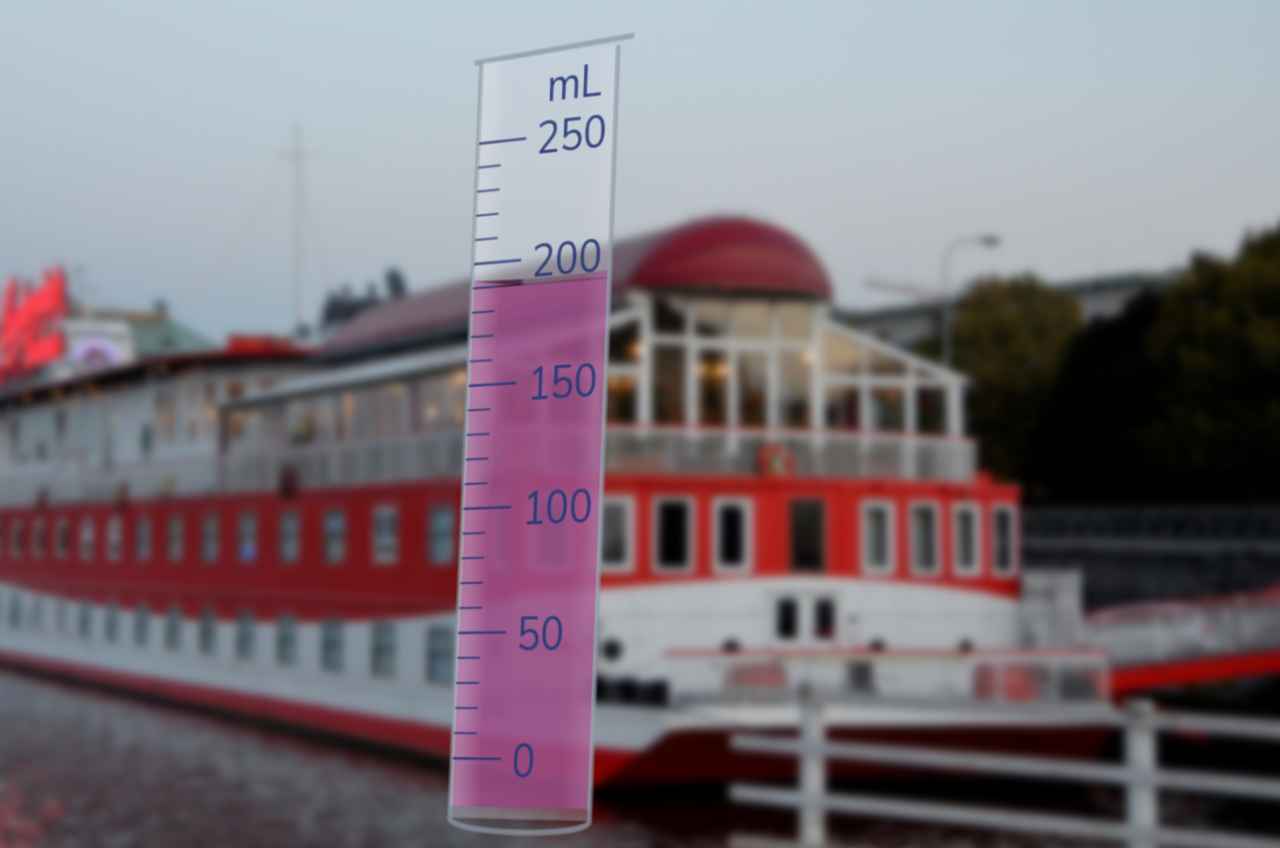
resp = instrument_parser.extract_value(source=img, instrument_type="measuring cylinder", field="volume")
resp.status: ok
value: 190 mL
